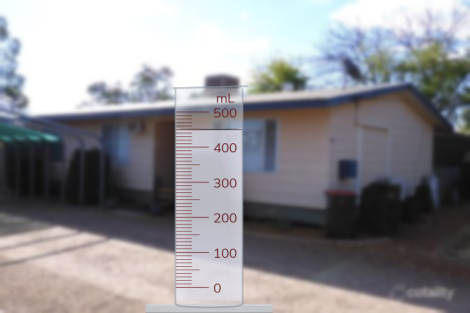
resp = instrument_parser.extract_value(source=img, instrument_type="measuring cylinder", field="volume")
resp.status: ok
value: 450 mL
